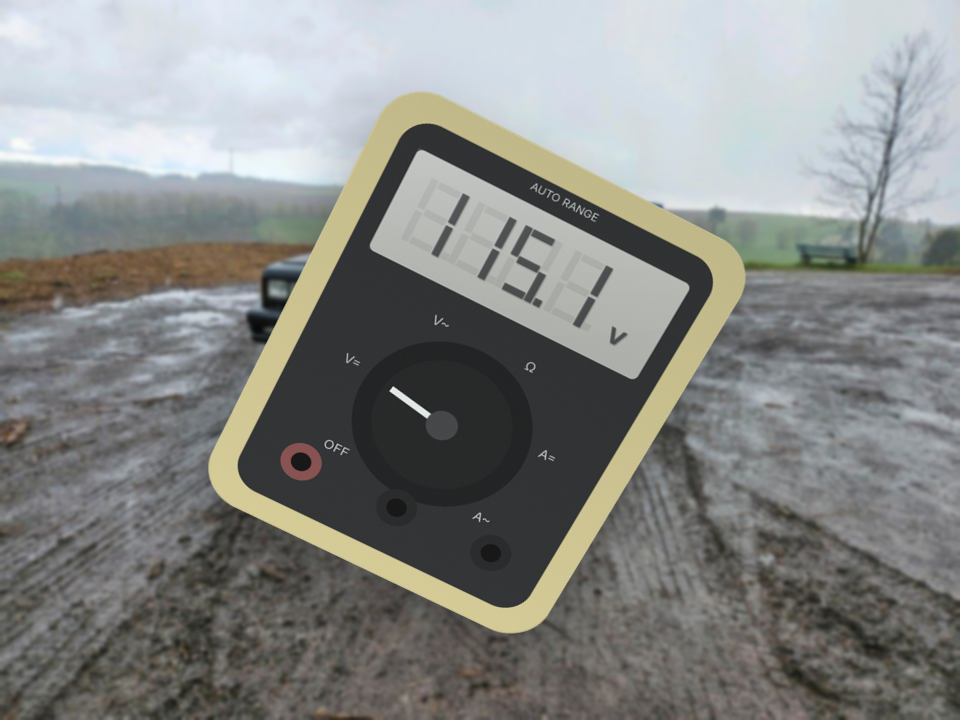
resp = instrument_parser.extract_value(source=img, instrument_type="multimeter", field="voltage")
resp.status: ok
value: 115.1 V
